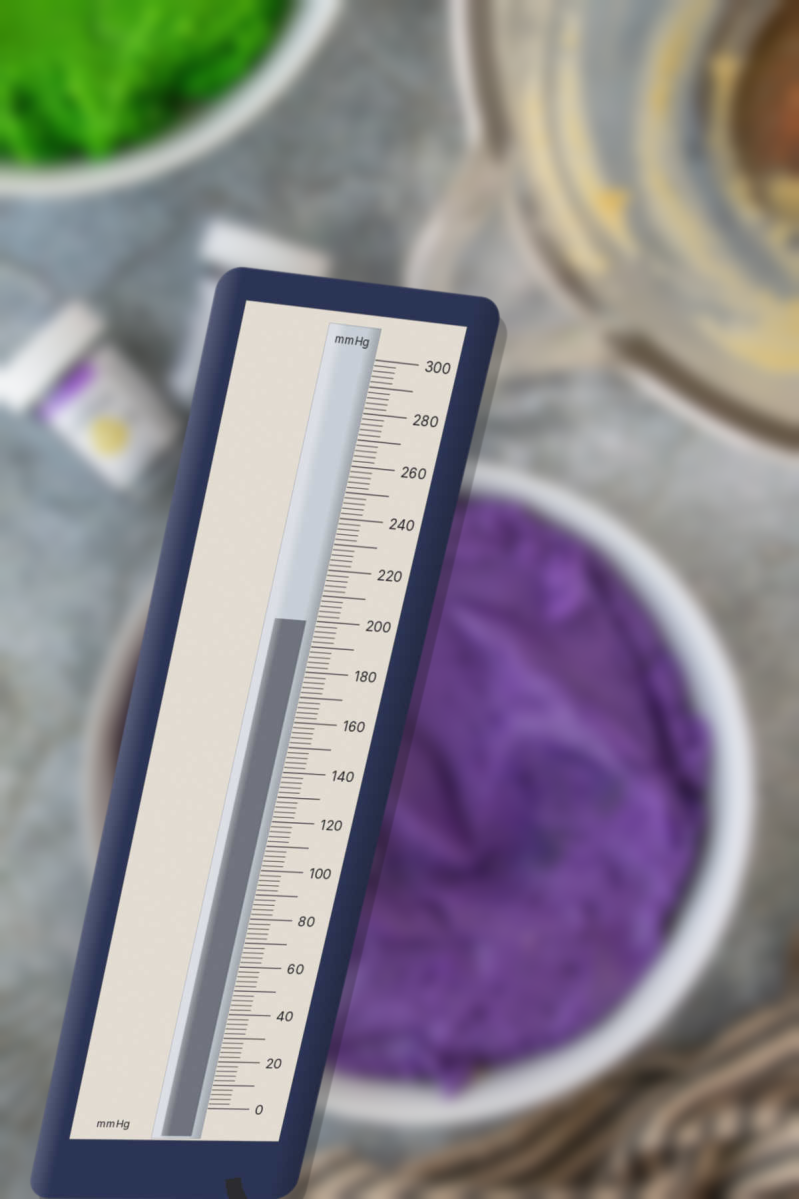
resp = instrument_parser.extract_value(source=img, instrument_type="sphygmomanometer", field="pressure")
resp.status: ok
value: 200 mmHg
